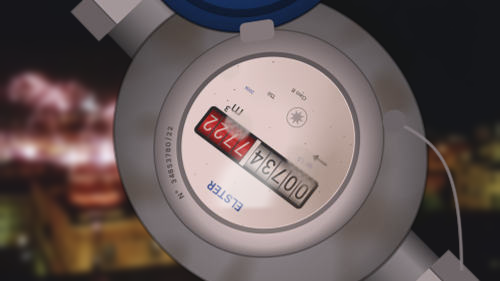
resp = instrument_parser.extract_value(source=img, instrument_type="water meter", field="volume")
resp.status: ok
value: 734.7722 m³
